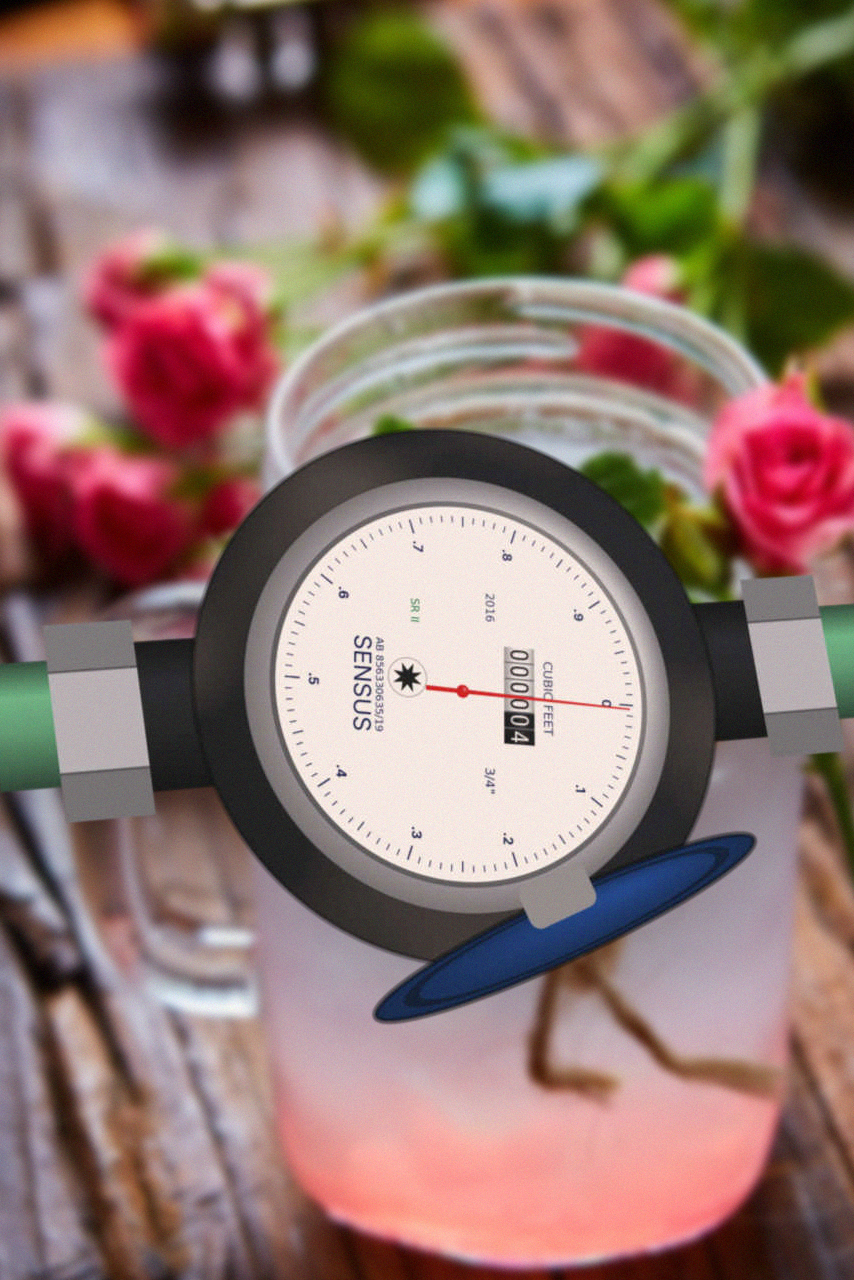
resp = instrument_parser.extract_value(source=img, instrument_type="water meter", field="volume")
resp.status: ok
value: 4.00 ft³
